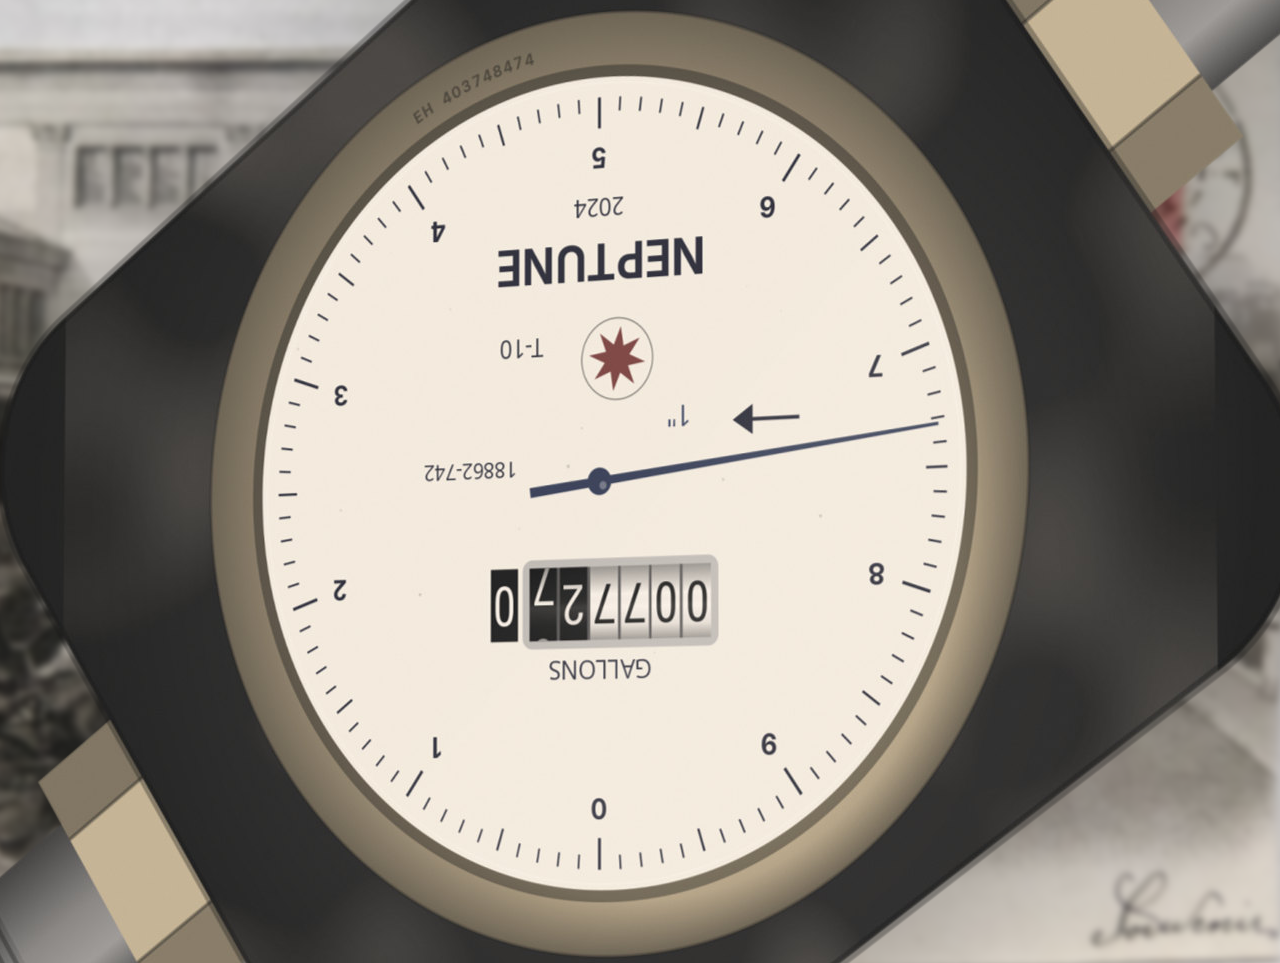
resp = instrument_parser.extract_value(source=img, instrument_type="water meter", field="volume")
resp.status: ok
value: 77267.3 gal
